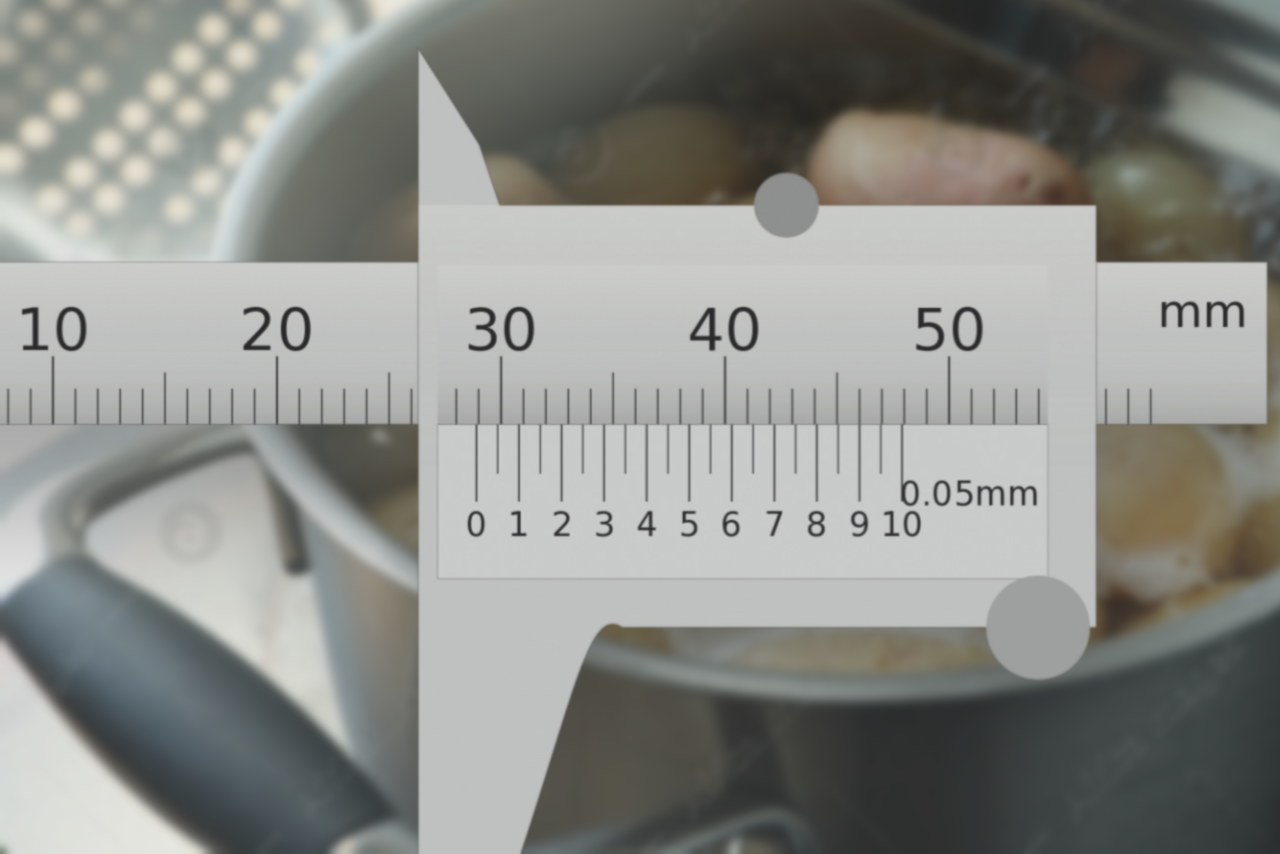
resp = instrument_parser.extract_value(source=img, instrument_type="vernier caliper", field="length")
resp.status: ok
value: 28.9 mm
